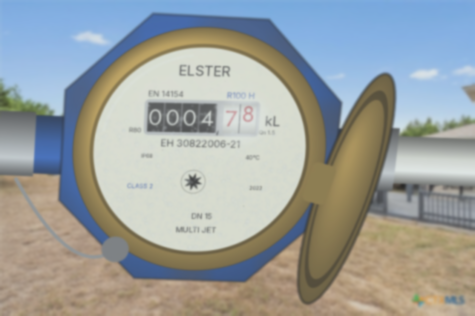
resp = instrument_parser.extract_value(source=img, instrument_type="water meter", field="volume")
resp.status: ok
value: 4.78 kL
